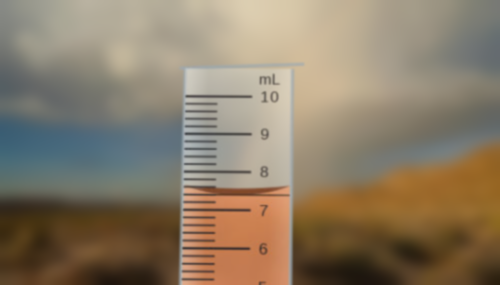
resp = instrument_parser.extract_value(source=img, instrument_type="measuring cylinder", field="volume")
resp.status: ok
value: 7.4 mL
